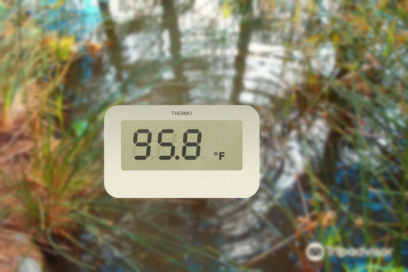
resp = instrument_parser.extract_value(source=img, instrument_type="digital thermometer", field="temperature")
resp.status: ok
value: 95.8 °F
